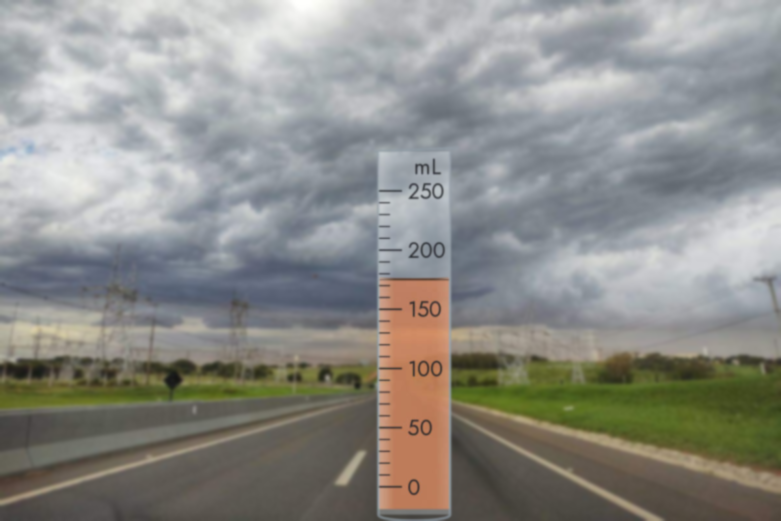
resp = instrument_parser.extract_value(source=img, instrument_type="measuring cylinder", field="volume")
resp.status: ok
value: 175 mL
